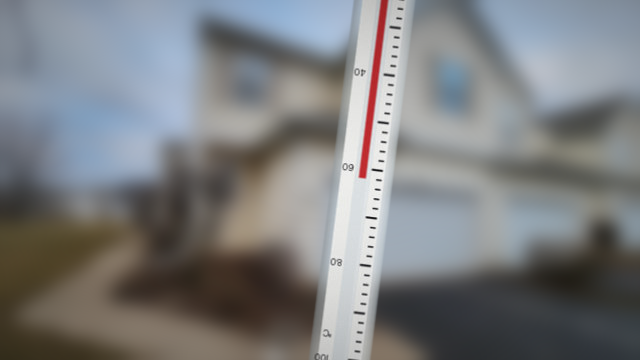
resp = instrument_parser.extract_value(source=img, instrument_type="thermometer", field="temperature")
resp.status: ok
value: 62 °C
